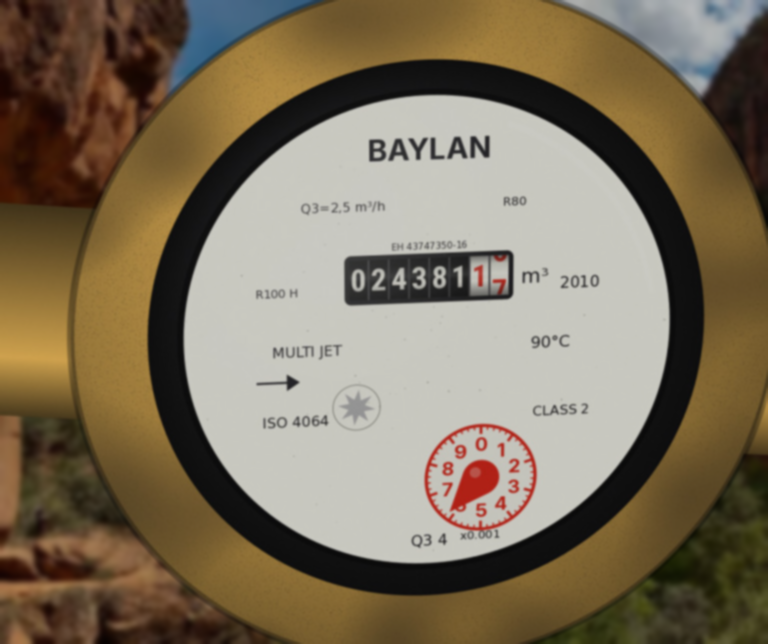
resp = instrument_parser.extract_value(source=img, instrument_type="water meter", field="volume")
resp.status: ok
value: 24381.166 m³
